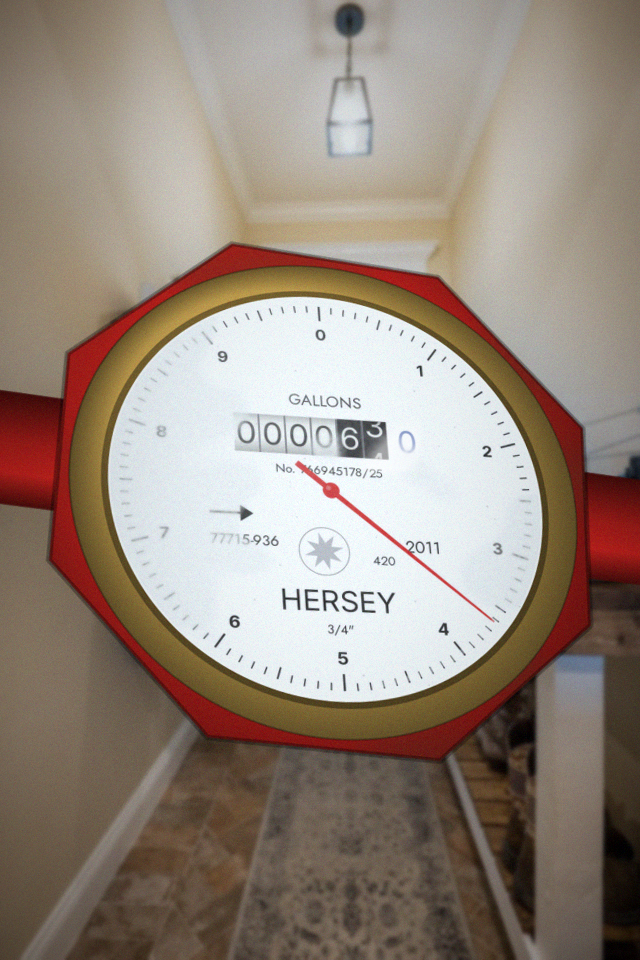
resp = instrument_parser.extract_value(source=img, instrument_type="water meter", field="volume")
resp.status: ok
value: 633.6 gal
